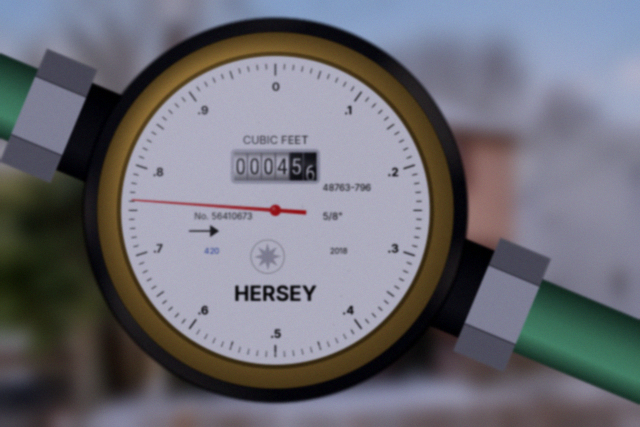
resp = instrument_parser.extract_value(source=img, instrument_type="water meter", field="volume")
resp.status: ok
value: 455.76 ft³
